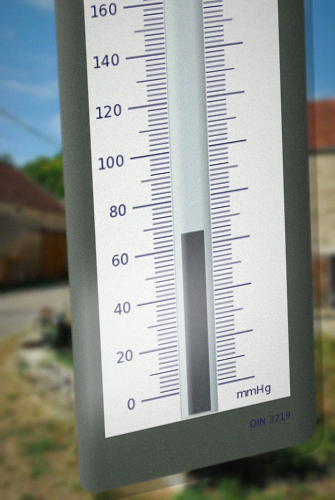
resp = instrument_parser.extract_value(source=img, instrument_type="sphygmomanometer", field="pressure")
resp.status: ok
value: 66 mmHg
